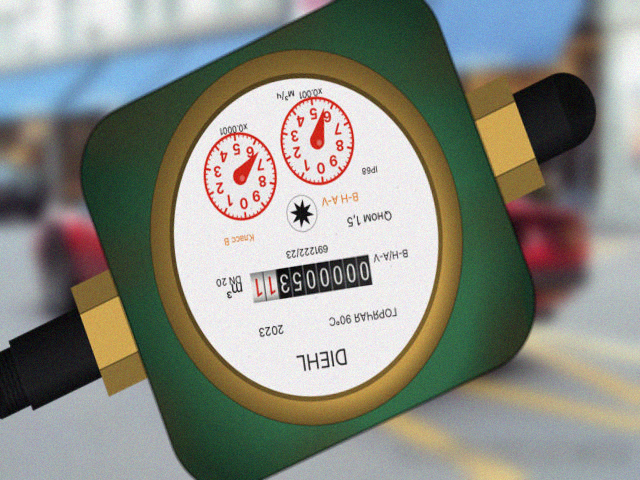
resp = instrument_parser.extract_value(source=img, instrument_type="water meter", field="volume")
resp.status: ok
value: 53.1156 m³
